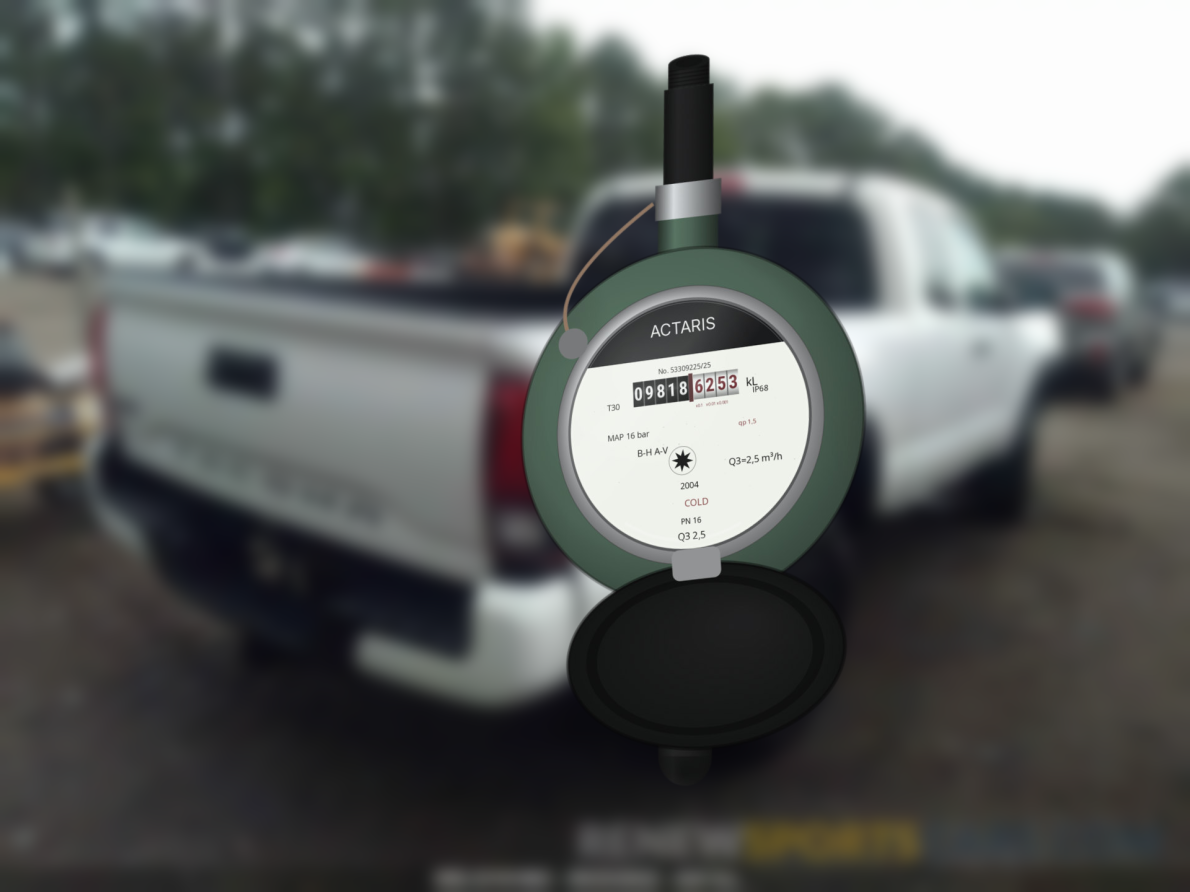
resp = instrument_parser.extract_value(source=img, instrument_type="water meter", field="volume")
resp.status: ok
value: 9818.6253 kL
